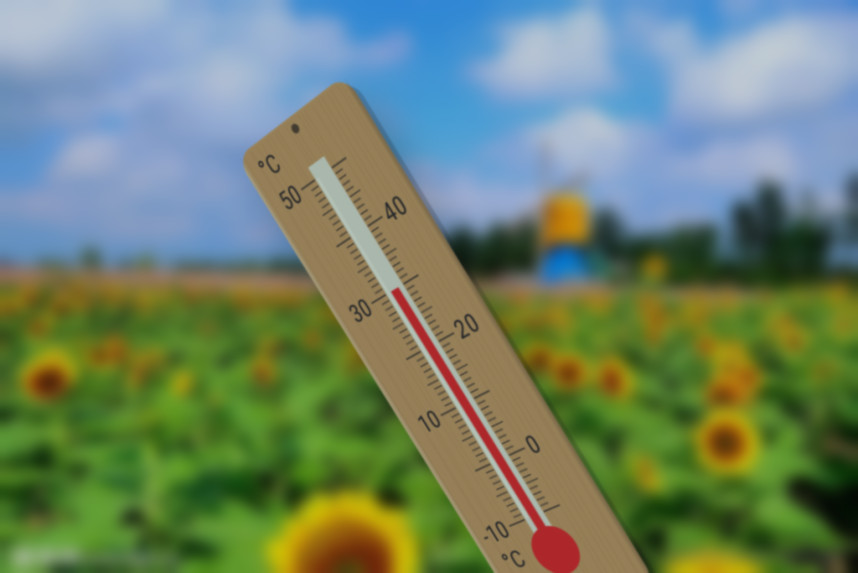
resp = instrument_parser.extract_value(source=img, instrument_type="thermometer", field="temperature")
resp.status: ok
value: 30 °C
